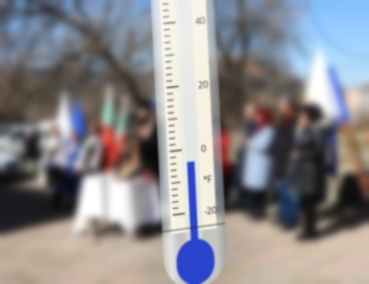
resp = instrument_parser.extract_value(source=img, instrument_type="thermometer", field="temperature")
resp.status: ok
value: -4 °F
